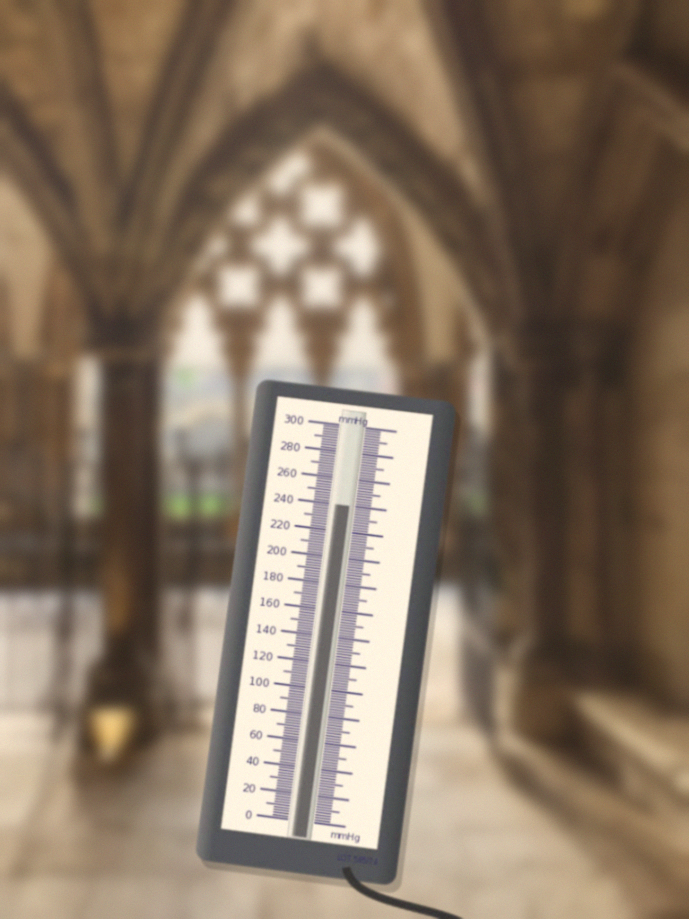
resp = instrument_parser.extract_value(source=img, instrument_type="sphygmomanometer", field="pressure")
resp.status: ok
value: 240 mmHg
